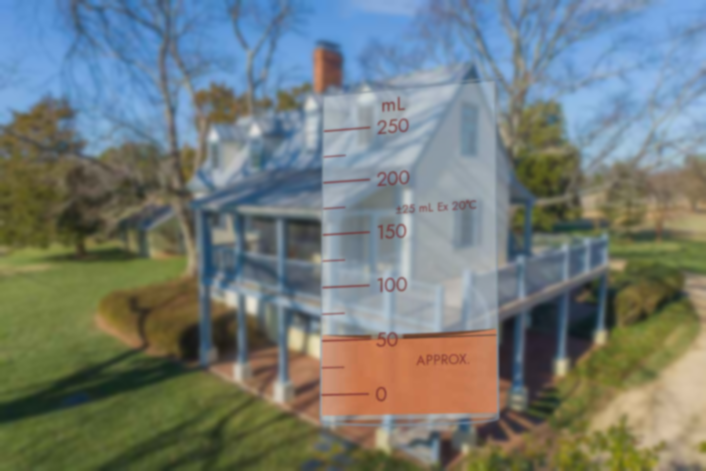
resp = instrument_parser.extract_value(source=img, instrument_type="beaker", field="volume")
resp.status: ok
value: 50 mL
